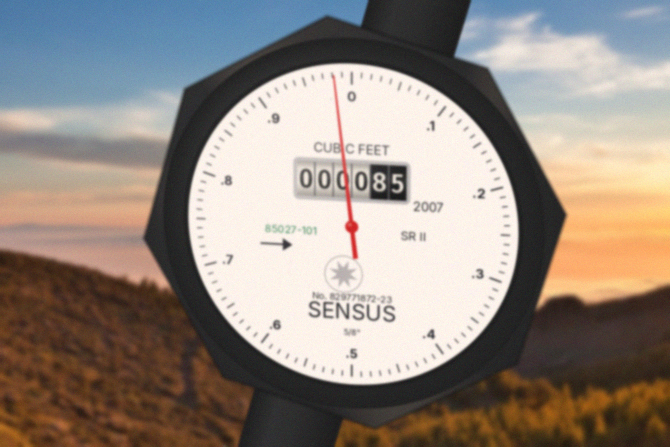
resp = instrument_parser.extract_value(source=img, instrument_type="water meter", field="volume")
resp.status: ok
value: 84.98 ft³
